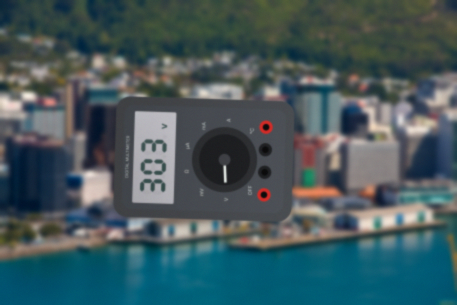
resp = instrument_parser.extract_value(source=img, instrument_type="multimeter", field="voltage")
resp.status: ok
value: 303 V
